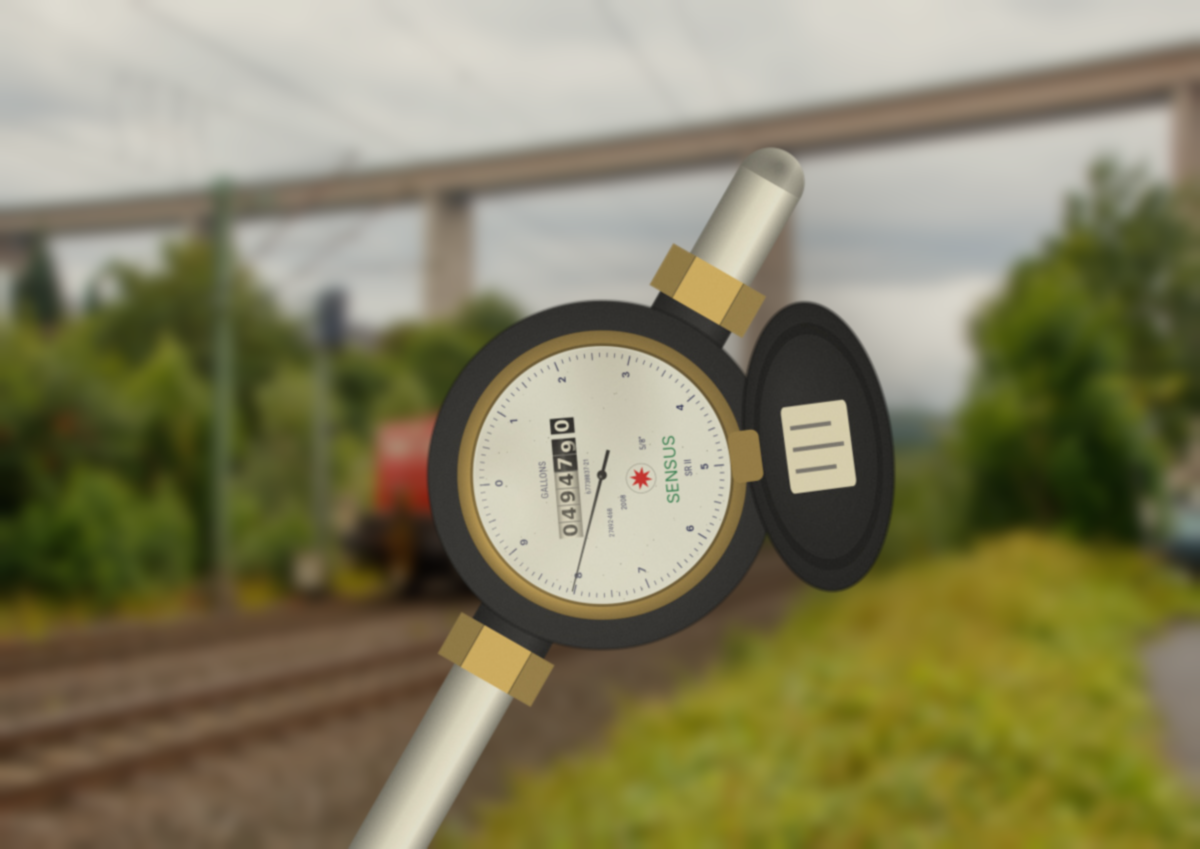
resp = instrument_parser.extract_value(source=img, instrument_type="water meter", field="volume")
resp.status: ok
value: 494788.0 gal
